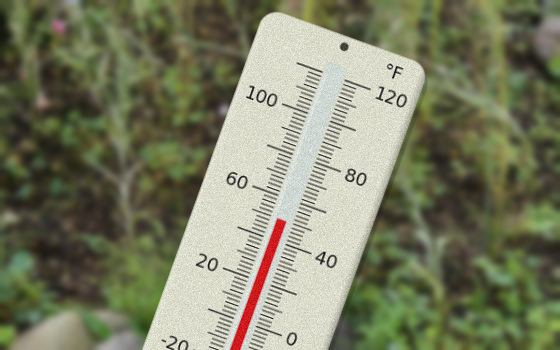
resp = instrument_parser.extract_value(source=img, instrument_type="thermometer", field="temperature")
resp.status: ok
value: 50 °F
